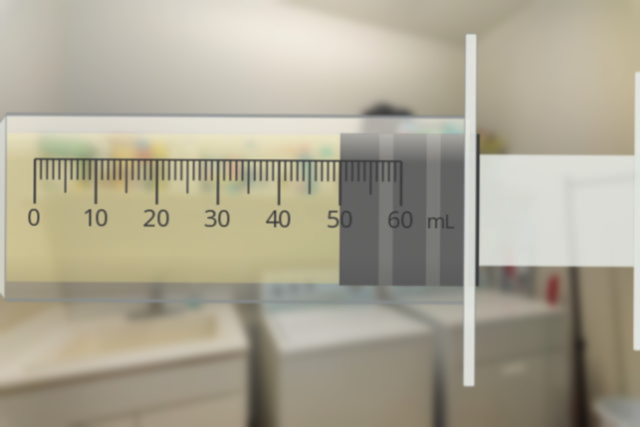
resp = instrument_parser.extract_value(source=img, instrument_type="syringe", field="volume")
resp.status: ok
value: 50 mL
